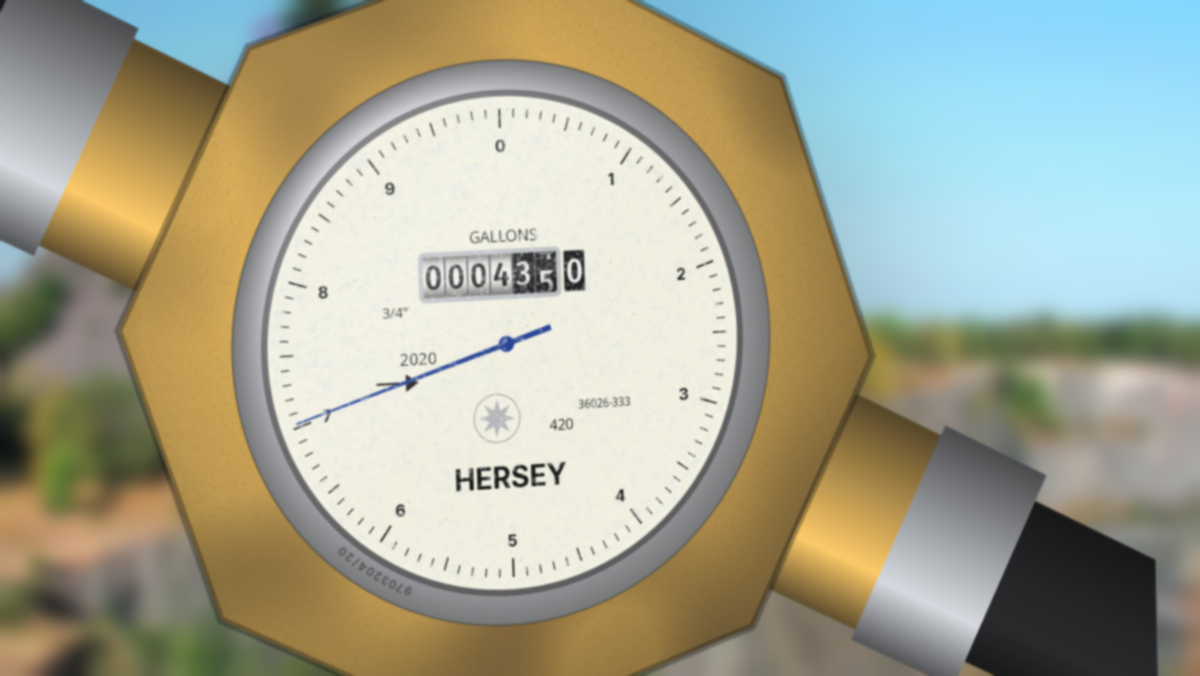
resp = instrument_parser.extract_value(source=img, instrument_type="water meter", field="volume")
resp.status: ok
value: 4347.0 gal
